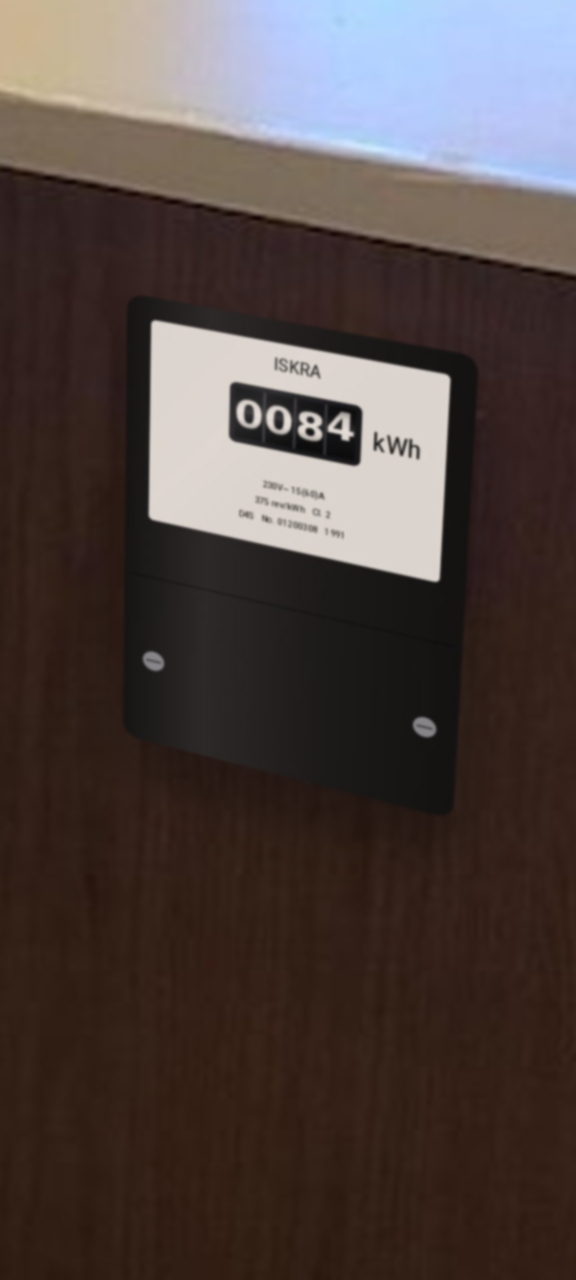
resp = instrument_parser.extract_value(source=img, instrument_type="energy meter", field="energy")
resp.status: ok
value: 84 kWh
